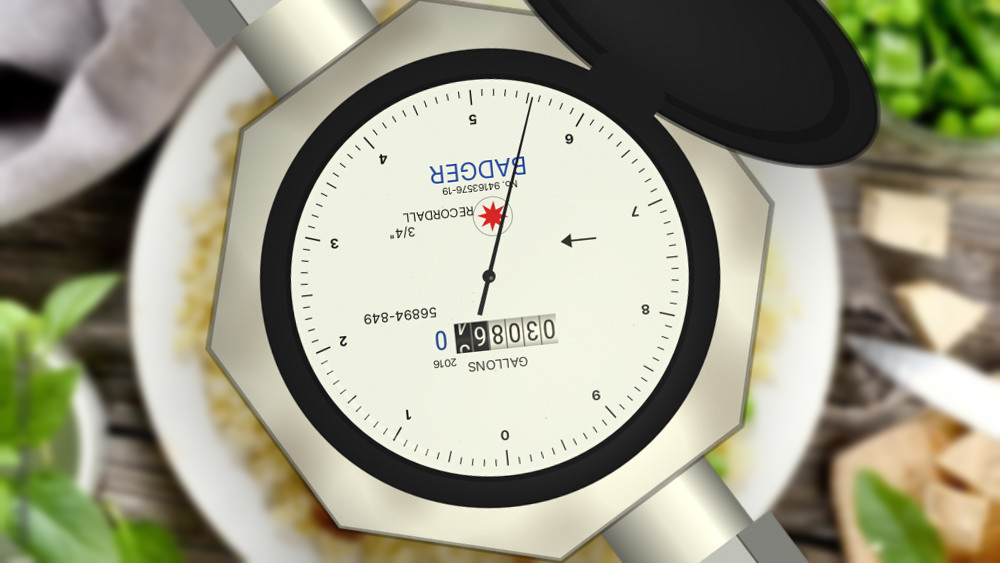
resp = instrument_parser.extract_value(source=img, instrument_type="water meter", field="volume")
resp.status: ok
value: 308635.5 gal
